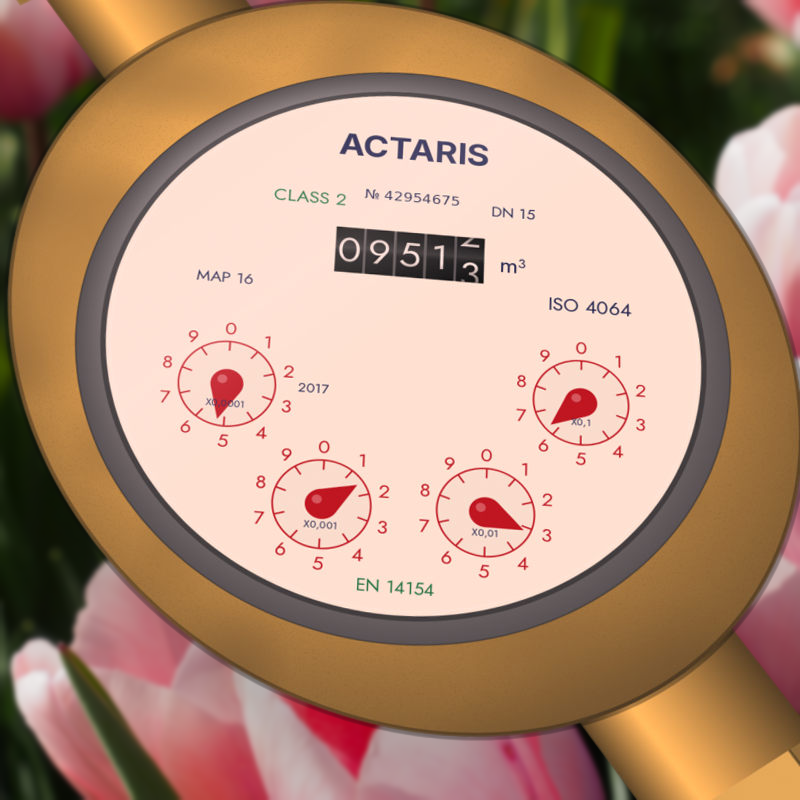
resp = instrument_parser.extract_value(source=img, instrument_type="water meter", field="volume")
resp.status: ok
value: 9512.6315 m³
